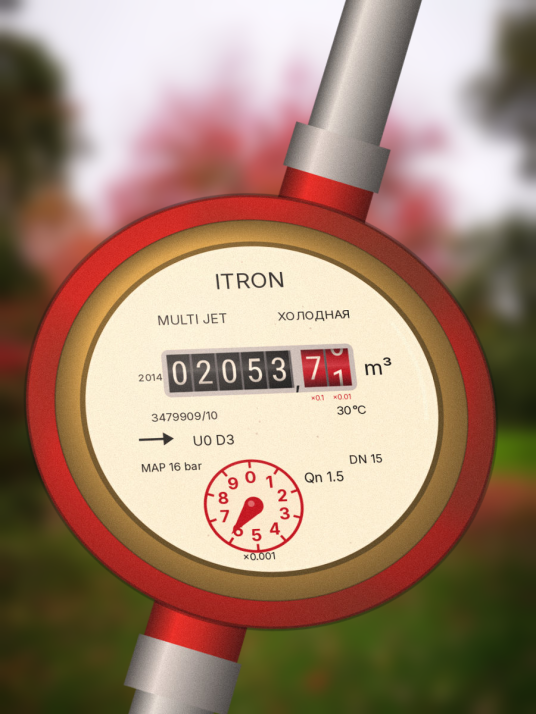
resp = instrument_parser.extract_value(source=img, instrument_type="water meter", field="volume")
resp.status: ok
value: 2053.706 m³
